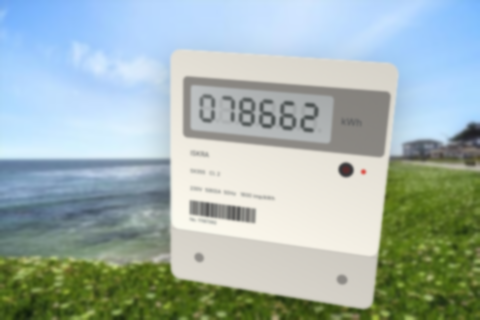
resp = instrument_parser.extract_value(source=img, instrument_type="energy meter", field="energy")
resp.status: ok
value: 78662 kWh
